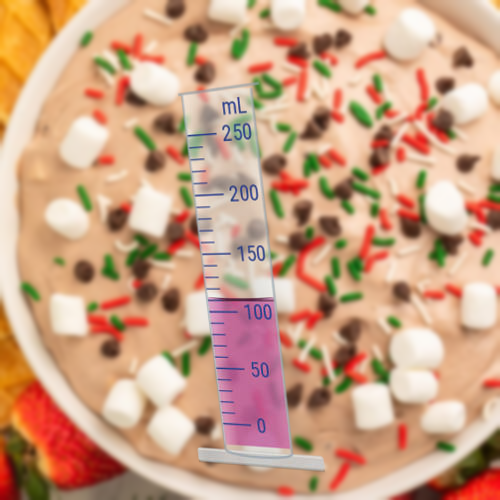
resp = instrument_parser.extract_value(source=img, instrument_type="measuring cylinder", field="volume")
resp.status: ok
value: 110 mL
